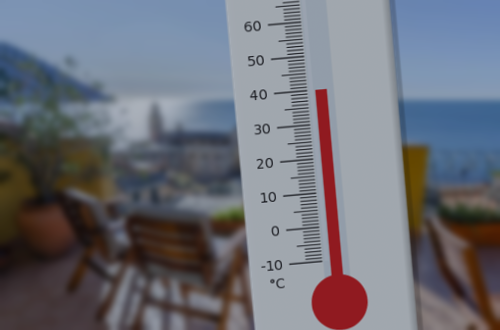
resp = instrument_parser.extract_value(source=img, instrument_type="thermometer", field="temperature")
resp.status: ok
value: 40 °C
